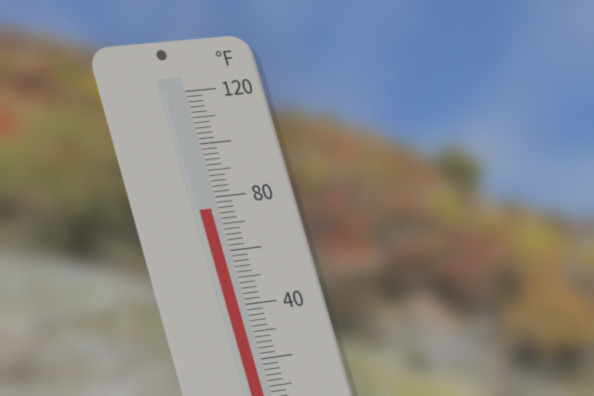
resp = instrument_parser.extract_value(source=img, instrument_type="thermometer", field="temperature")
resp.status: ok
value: 76 °F
